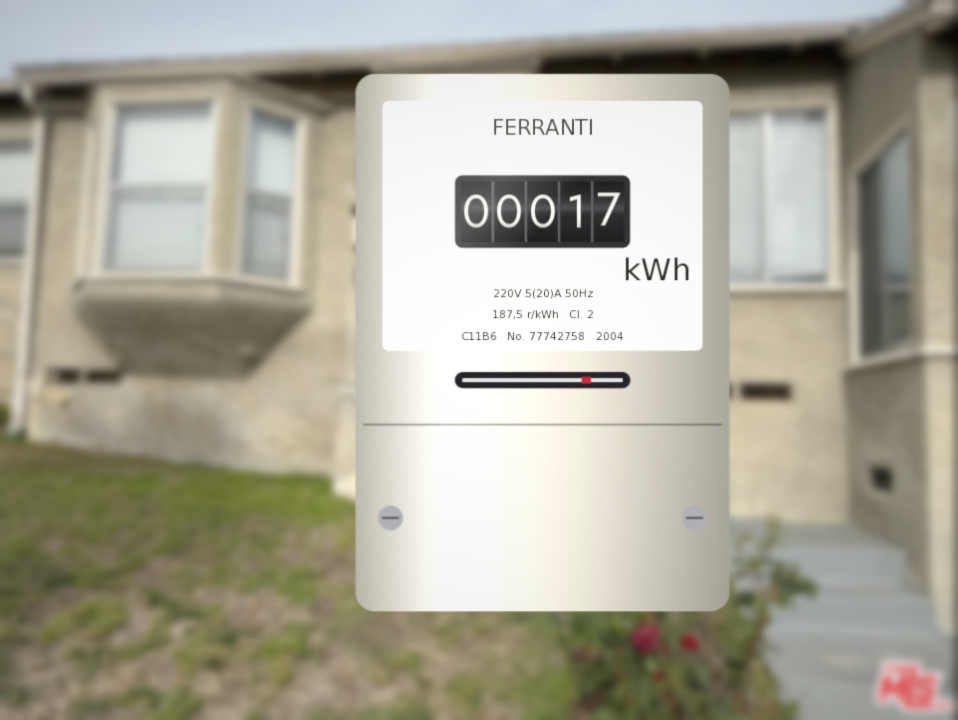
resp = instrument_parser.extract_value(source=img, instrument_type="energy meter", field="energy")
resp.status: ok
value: 17 kWh
